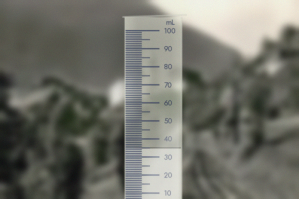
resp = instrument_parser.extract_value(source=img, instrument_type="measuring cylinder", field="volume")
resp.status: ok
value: 35 mL
